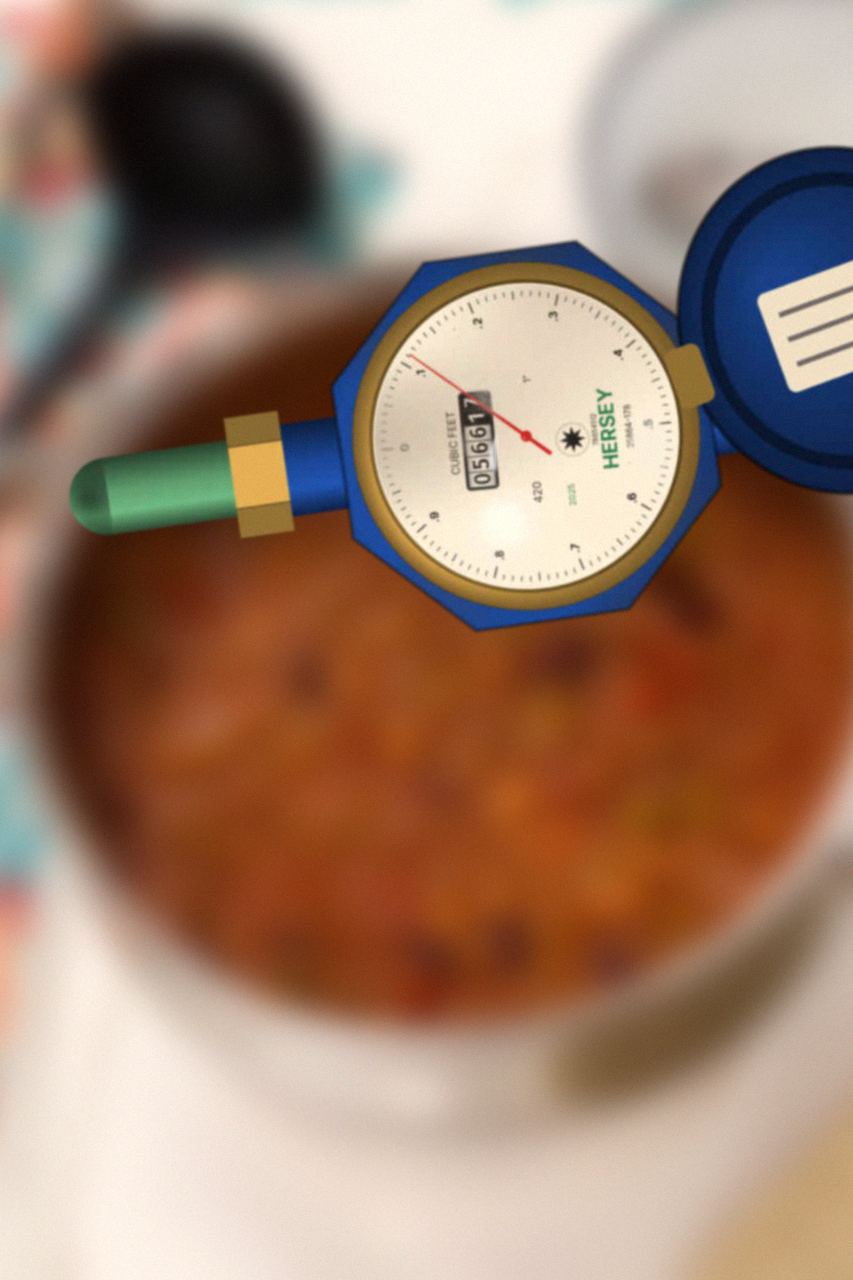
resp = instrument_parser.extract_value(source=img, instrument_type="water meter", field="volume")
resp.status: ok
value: 56617.11 ft³
